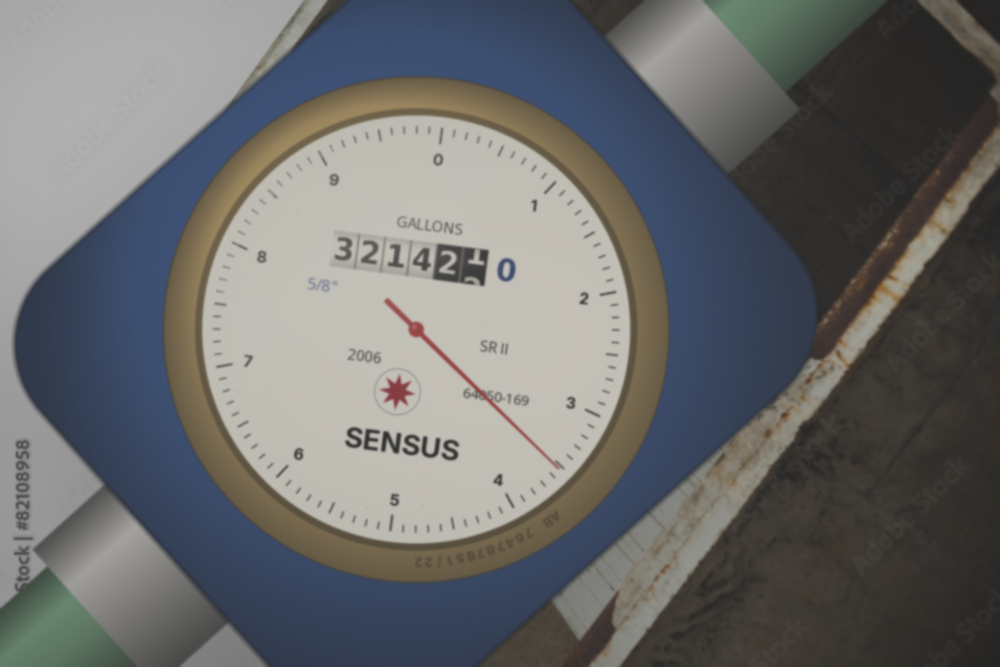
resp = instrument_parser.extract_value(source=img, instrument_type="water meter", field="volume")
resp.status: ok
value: 3214213.5 gal
